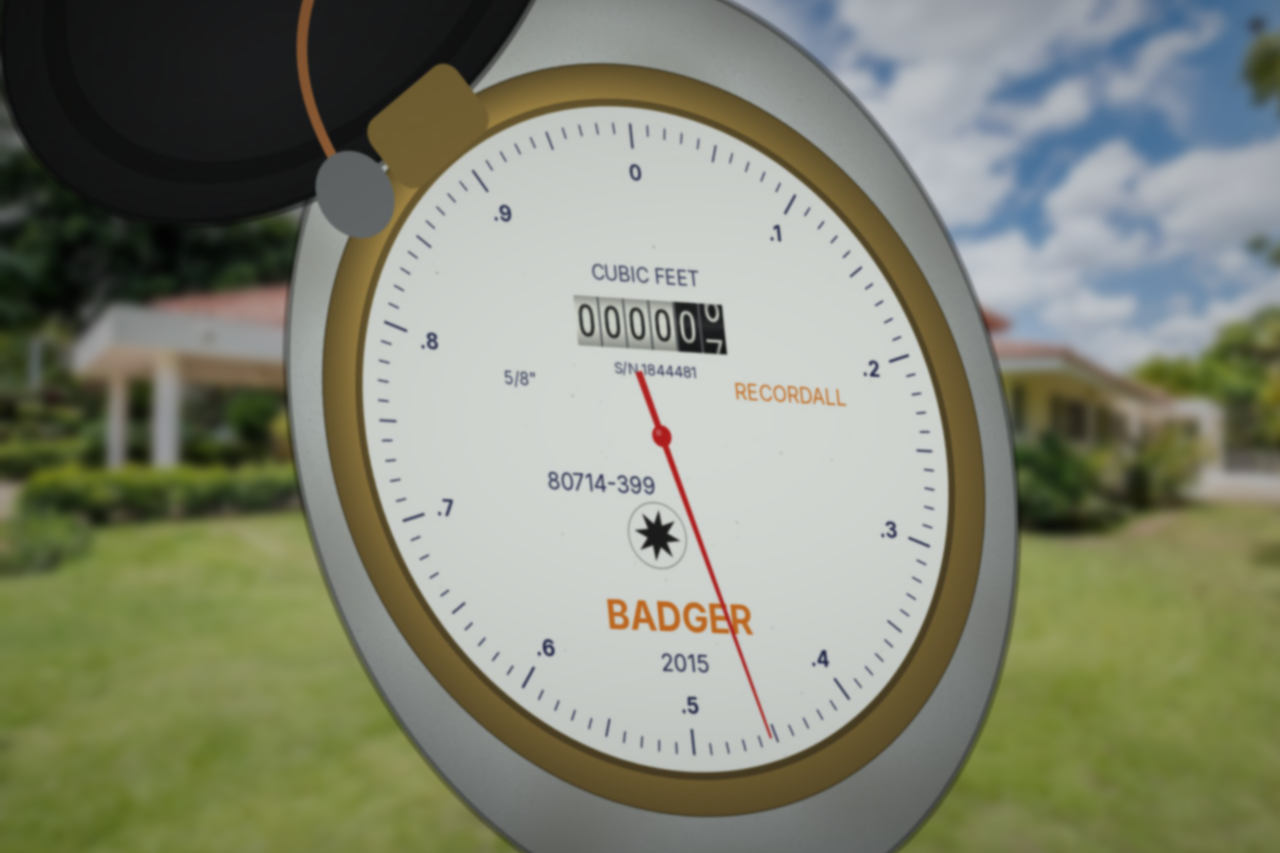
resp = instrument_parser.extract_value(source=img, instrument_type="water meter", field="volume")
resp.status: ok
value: 6.45 ft³
